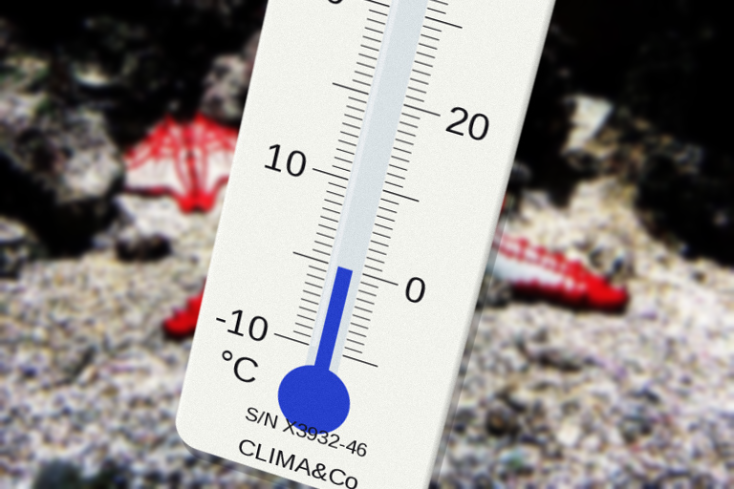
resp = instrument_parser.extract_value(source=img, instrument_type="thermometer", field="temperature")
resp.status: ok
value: 0 °C
